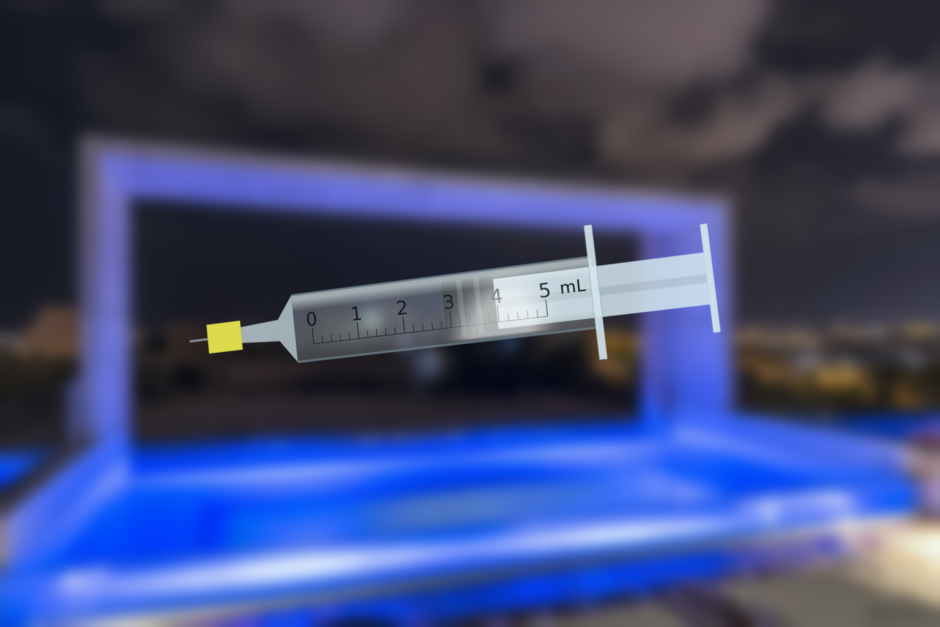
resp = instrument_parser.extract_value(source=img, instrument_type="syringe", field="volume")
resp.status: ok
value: 2.9 mL
